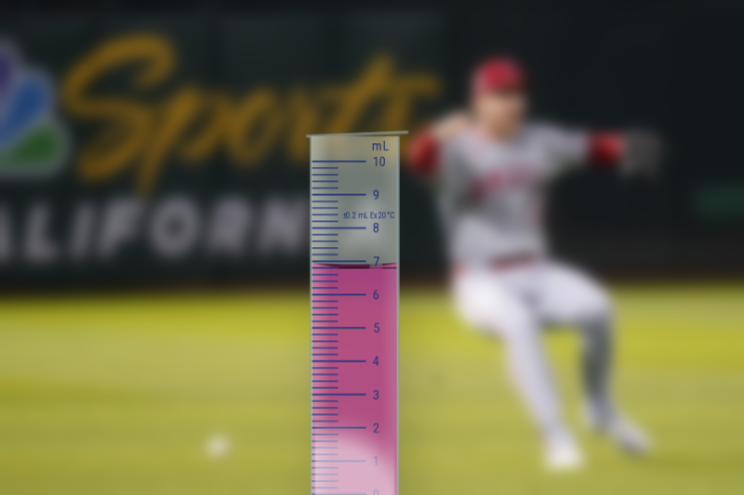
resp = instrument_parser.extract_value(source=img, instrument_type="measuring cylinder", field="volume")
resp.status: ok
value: 6.8 mL
